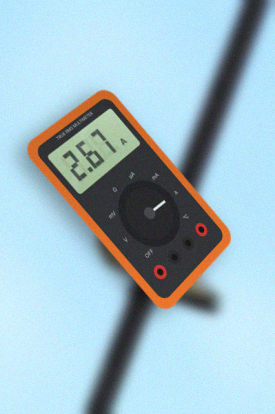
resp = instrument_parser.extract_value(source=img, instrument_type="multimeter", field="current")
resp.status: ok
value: 2.67 A
